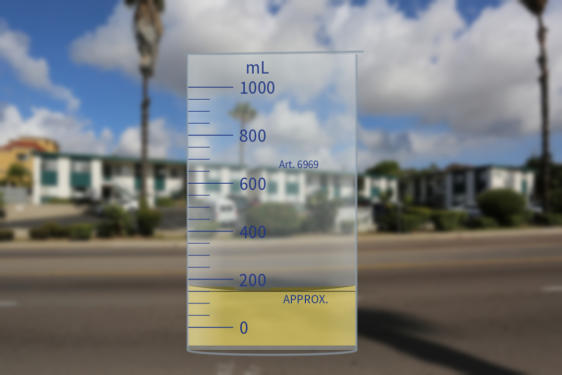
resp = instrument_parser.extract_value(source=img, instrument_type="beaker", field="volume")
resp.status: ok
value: 150 mL
